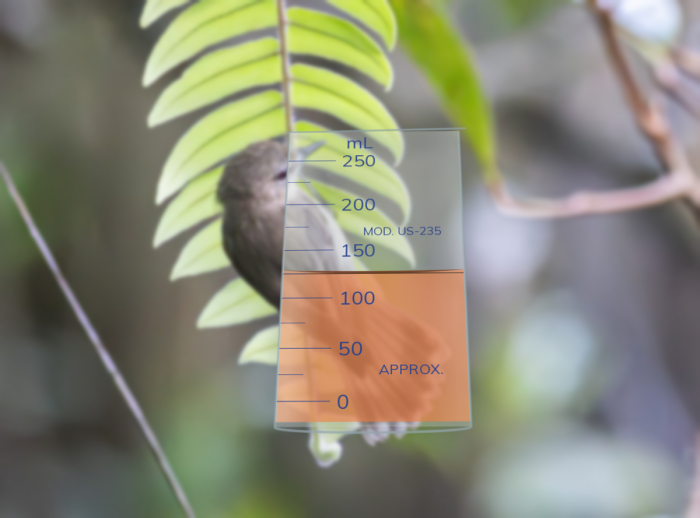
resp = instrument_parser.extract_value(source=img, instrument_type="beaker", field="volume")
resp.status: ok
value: 125 mL
